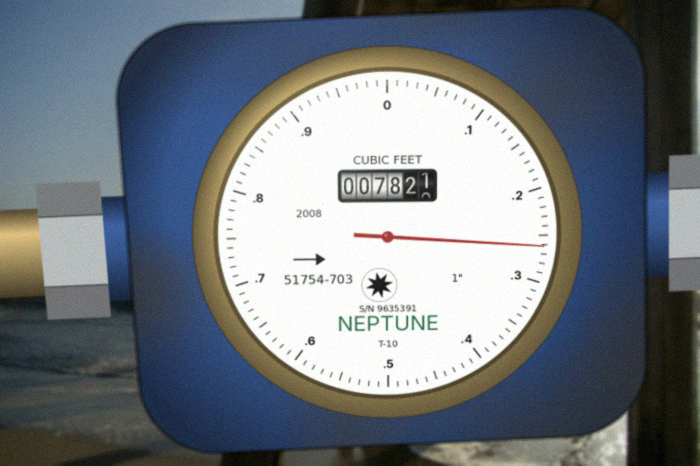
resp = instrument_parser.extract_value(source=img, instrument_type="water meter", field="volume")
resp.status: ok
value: 7821.26 ft³
